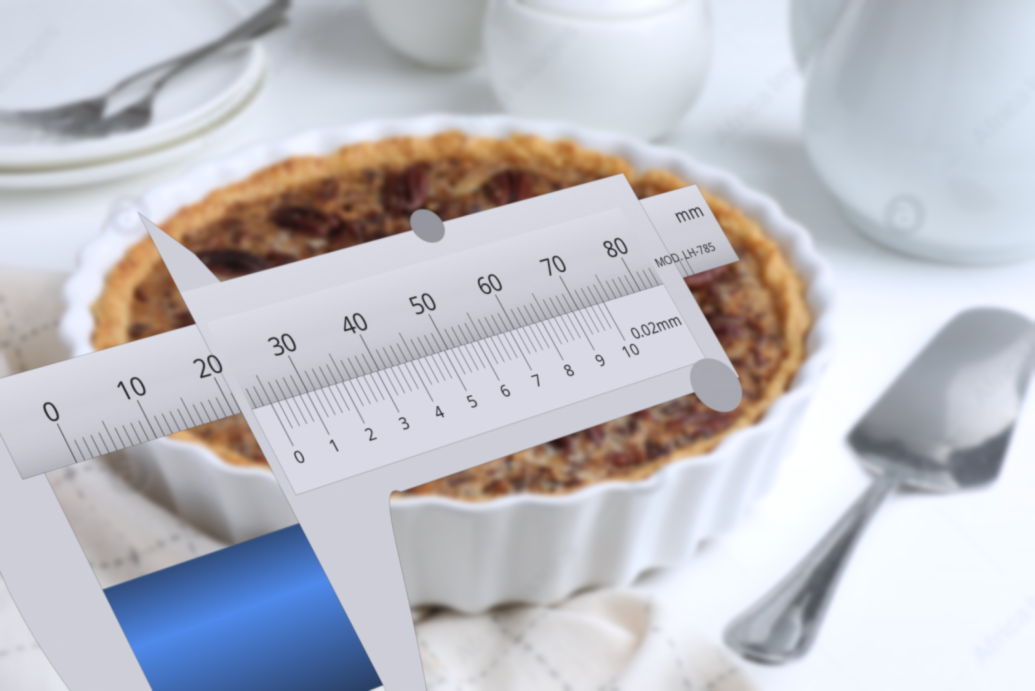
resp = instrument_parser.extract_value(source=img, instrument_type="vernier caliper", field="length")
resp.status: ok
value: 25.0 mm
